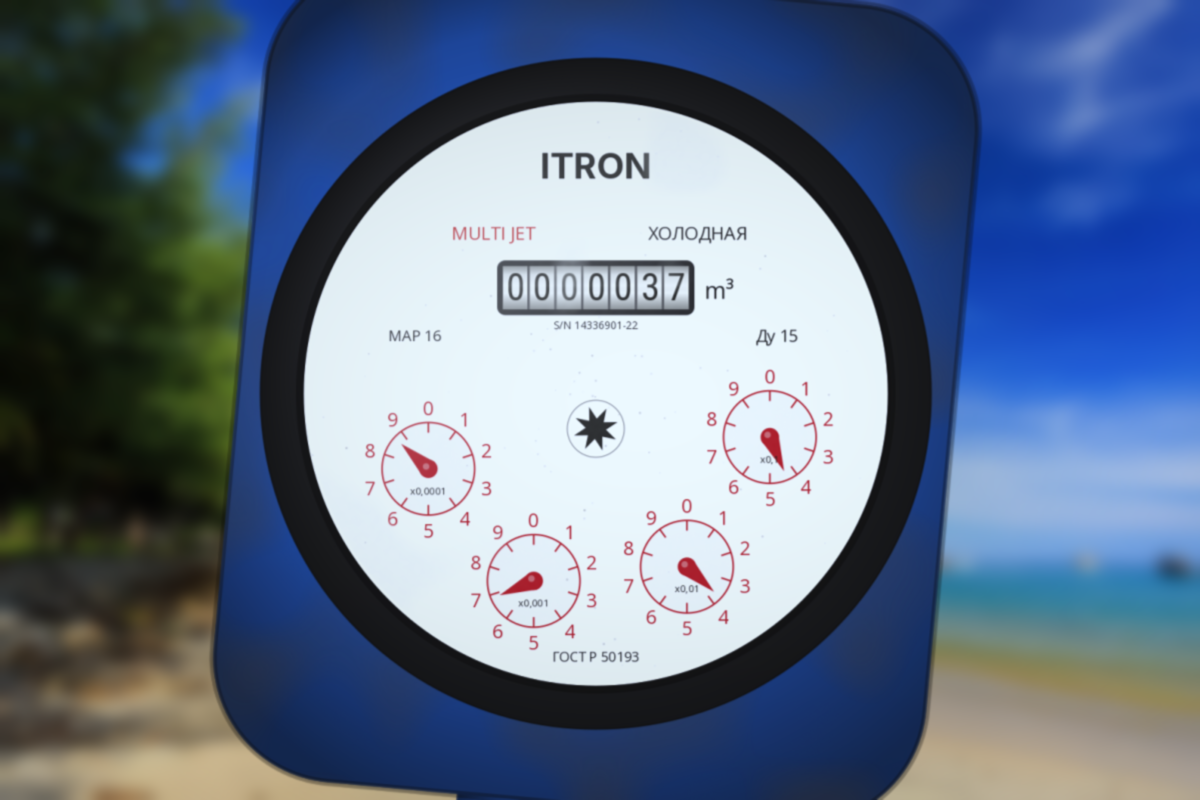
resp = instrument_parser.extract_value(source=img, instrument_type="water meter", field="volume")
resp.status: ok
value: 37.4368 m³
